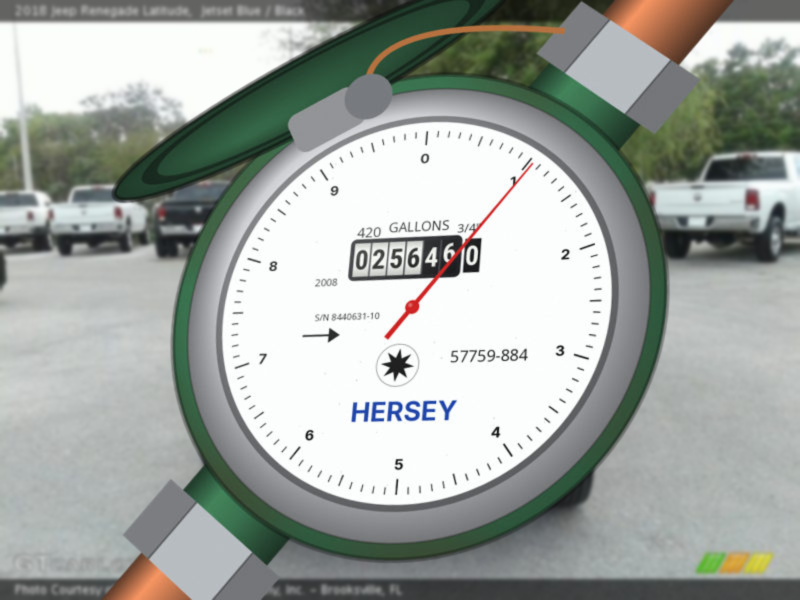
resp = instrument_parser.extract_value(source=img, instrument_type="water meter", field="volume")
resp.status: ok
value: 256461.0 gal
